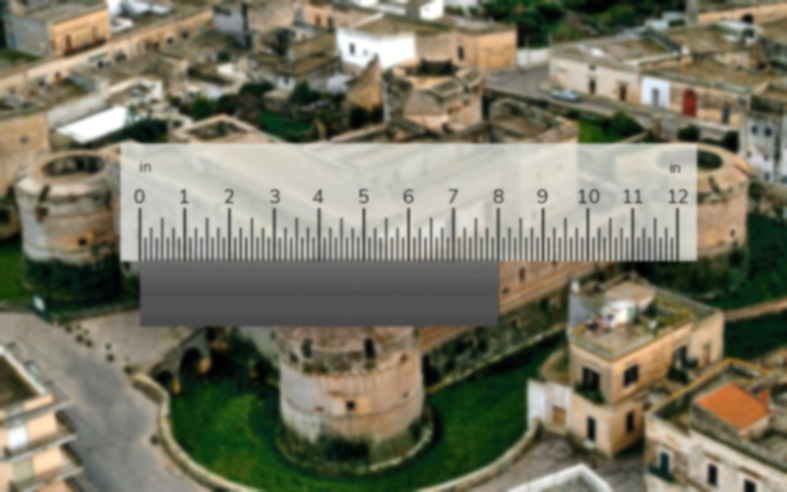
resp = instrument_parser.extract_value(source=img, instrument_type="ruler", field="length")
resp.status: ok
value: 8 in
